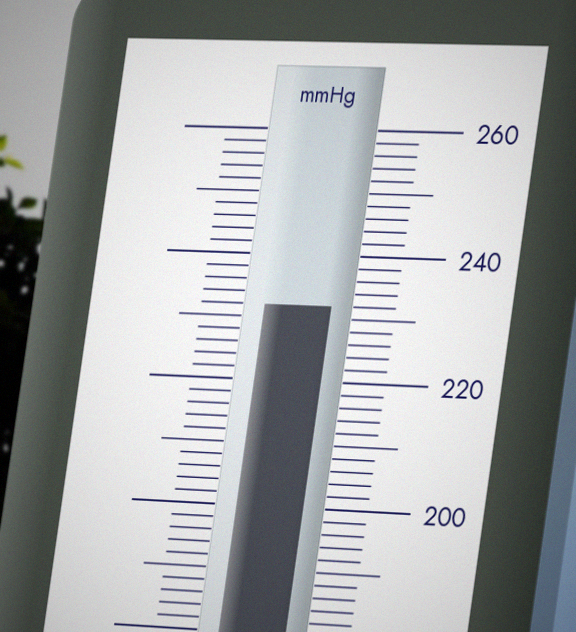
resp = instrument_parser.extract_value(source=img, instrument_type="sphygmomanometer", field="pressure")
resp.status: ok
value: 232 mmHg
